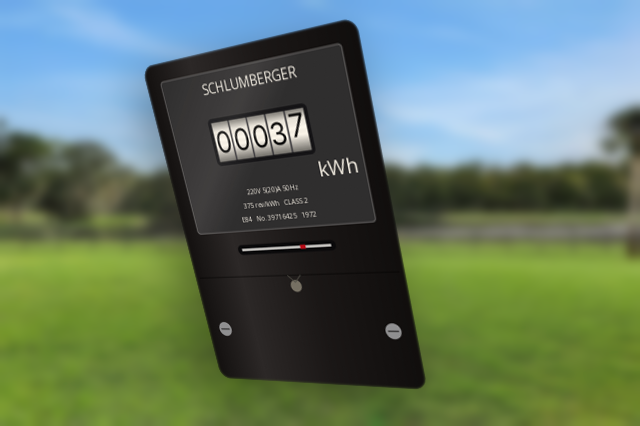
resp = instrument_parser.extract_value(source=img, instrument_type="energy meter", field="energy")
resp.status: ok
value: 37 kWh
